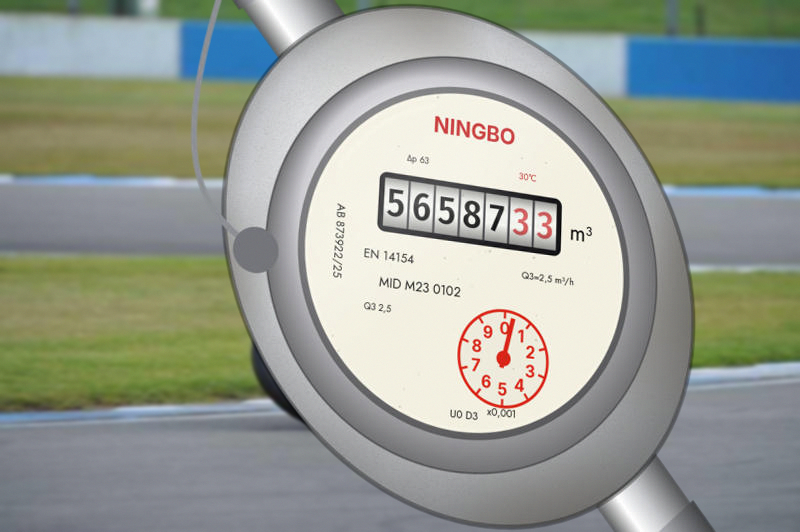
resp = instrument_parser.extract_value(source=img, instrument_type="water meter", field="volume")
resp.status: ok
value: 56587.330 m³
